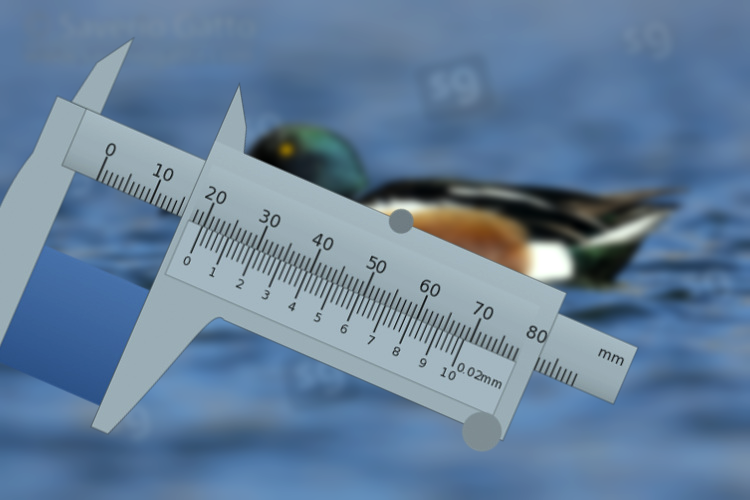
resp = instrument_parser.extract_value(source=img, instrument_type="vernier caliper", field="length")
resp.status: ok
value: 19.8 mm
